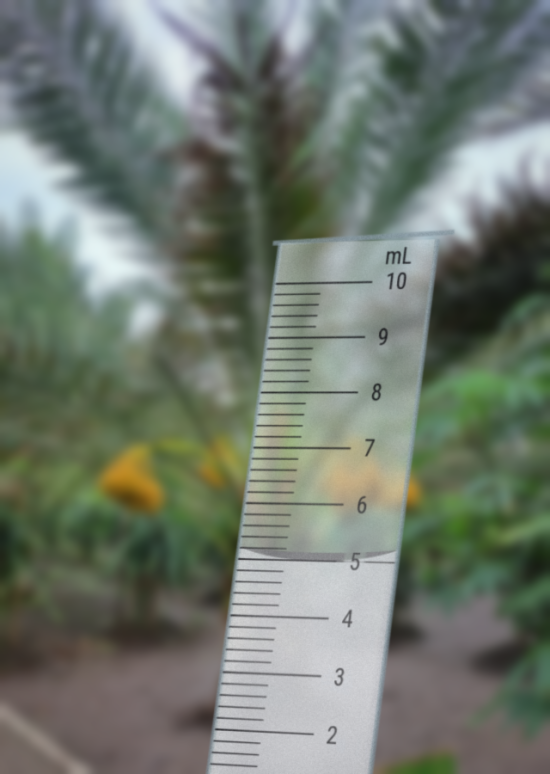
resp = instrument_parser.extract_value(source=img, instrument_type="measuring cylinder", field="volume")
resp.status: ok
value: 5 mL
